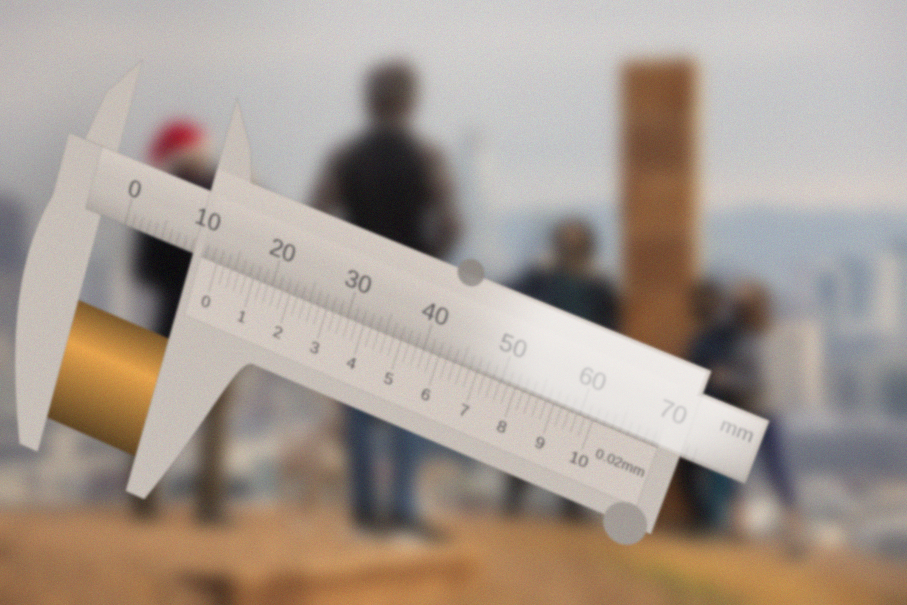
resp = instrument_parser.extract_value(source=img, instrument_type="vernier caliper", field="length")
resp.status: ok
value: 12.6 mm
